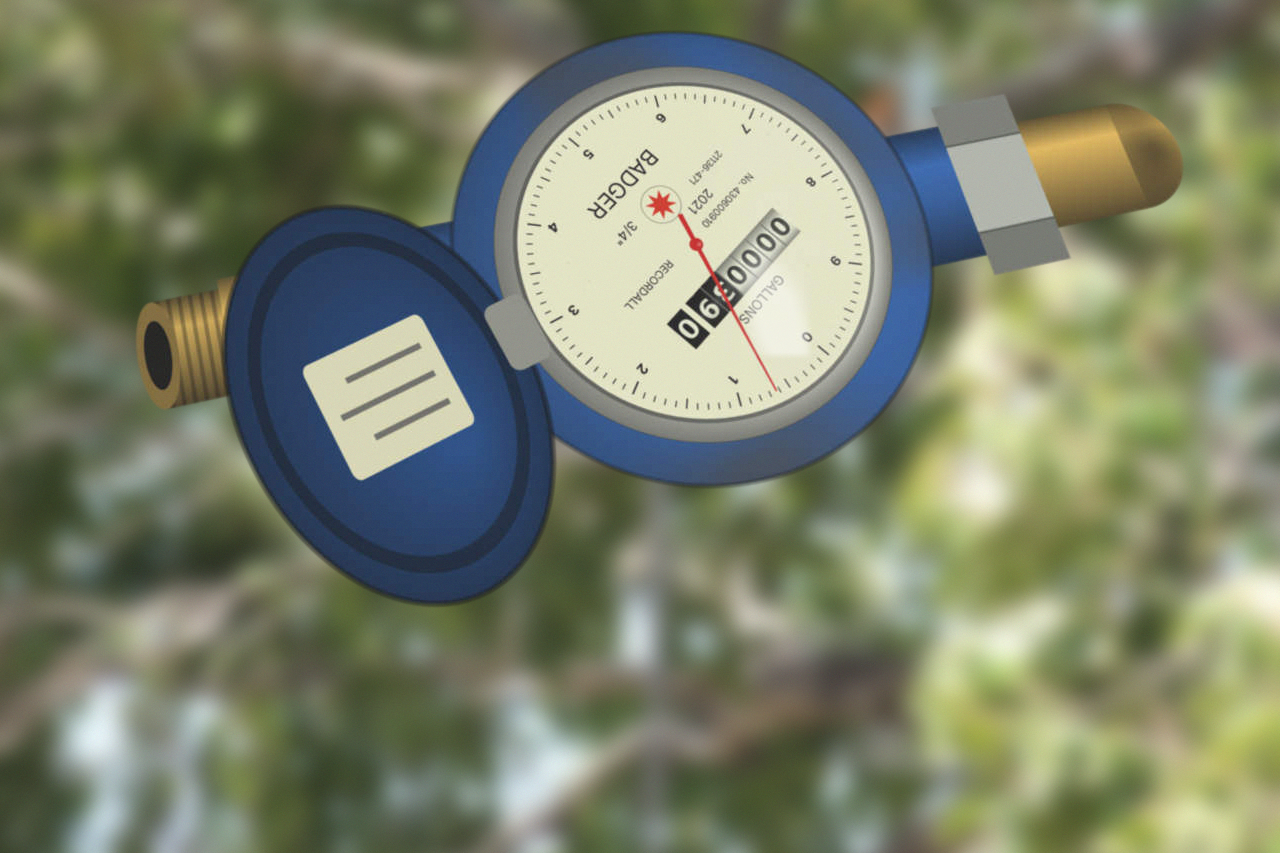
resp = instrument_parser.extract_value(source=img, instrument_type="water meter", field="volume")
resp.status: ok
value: 390.6 gal
